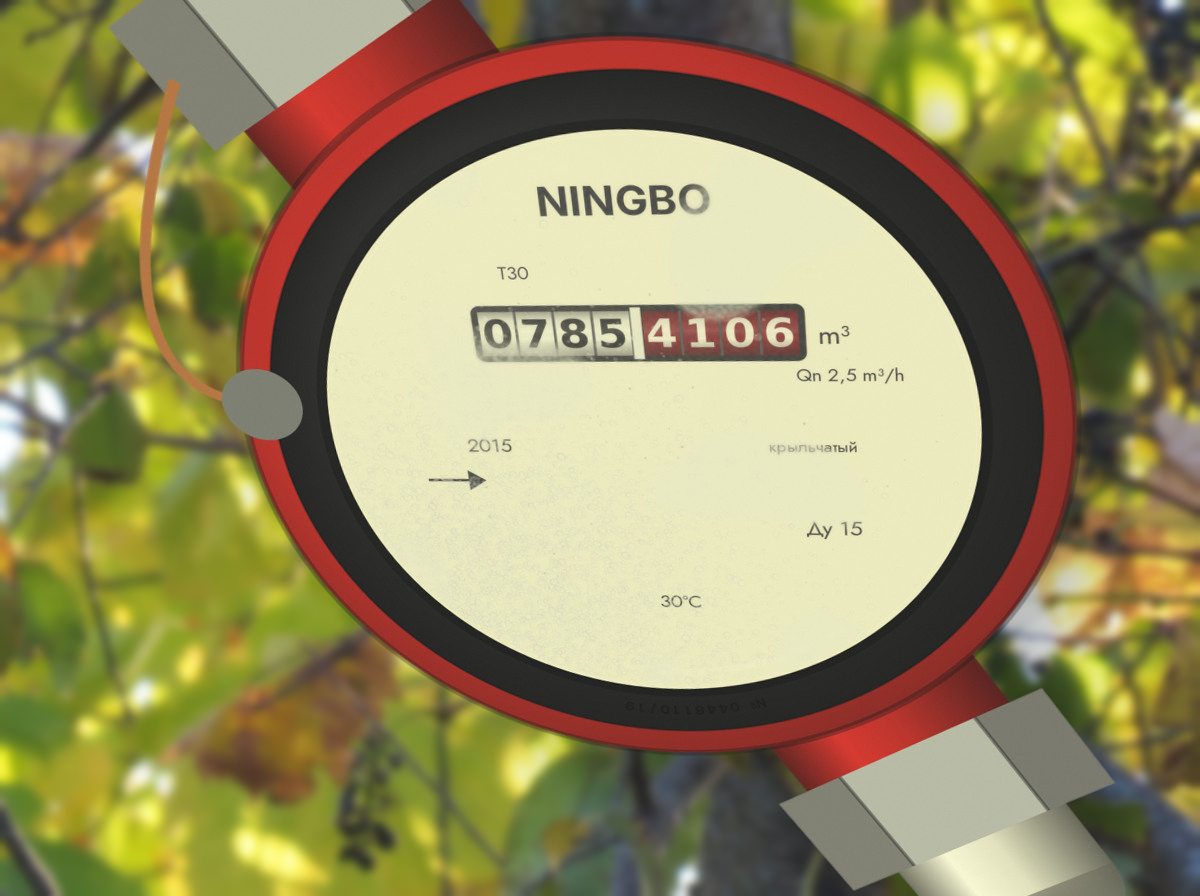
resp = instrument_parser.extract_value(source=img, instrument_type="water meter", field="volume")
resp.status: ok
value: 785.4106 m³
